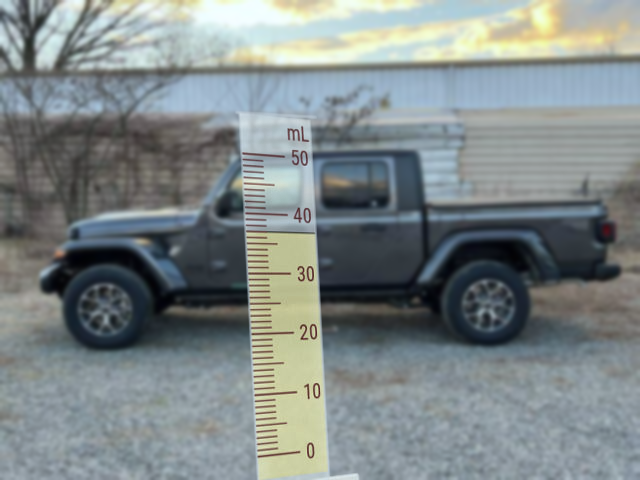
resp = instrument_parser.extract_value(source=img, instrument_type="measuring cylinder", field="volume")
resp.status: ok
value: 37 mL
